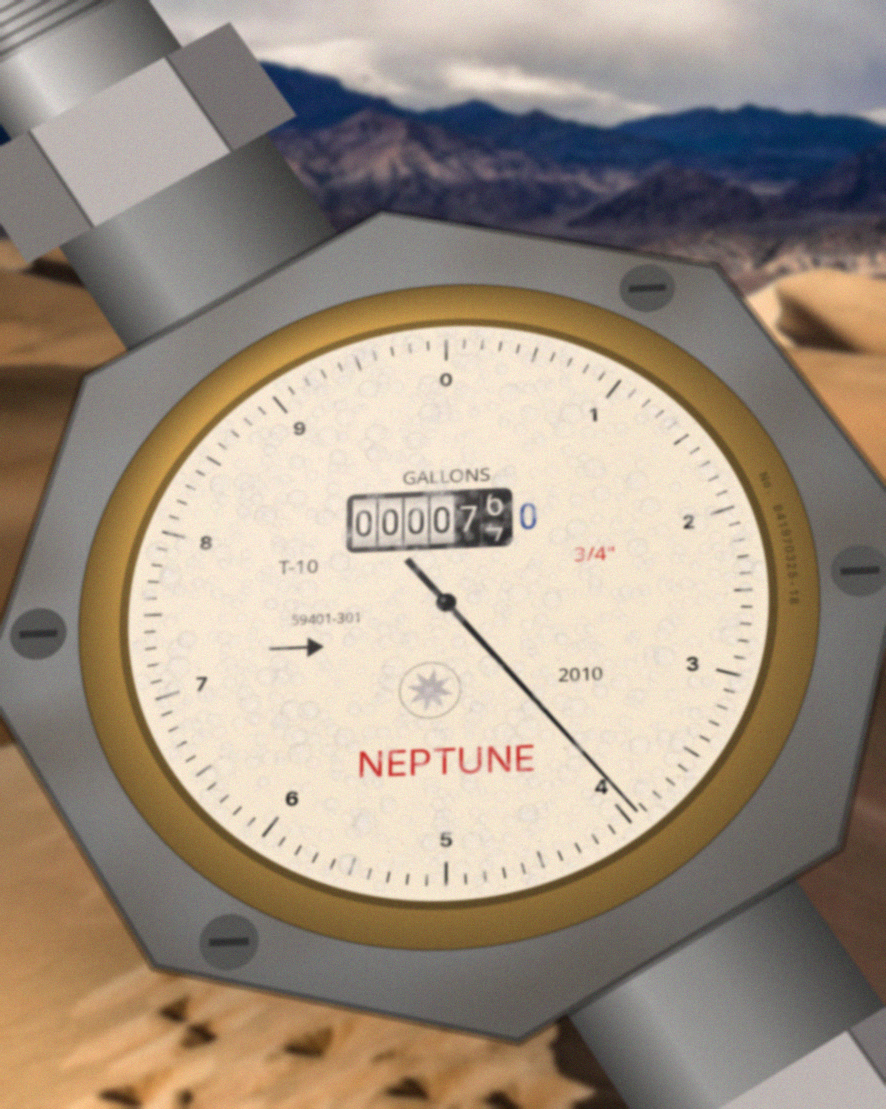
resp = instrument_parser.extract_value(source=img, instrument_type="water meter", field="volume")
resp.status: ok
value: 763.9 gal
